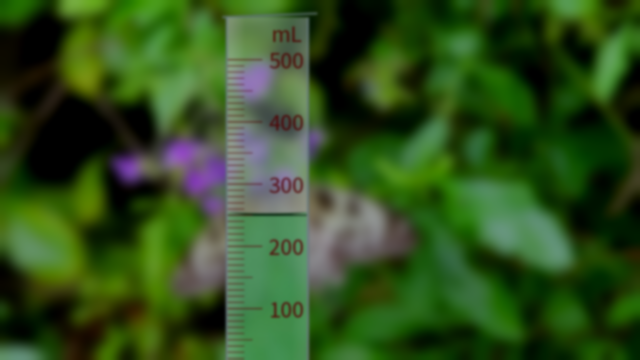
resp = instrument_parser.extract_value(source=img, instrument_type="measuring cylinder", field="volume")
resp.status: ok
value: 250 mL
